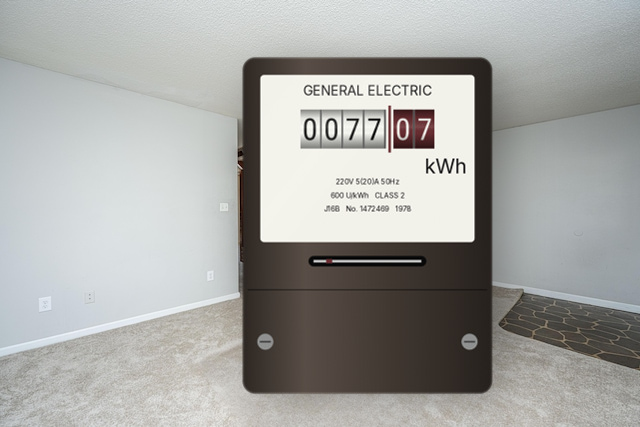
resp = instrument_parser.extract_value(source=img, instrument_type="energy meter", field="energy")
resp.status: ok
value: 77.07 kWh
